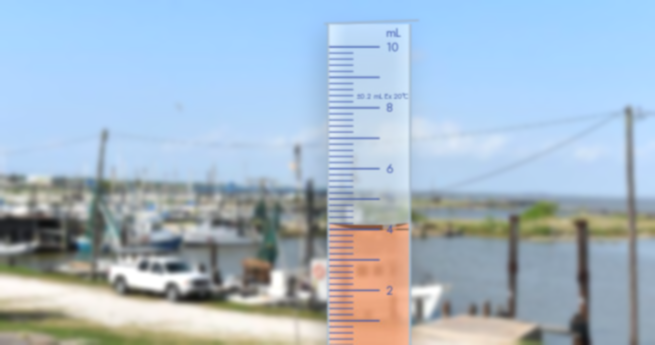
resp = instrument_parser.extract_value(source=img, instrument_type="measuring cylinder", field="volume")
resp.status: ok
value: 4 mL
